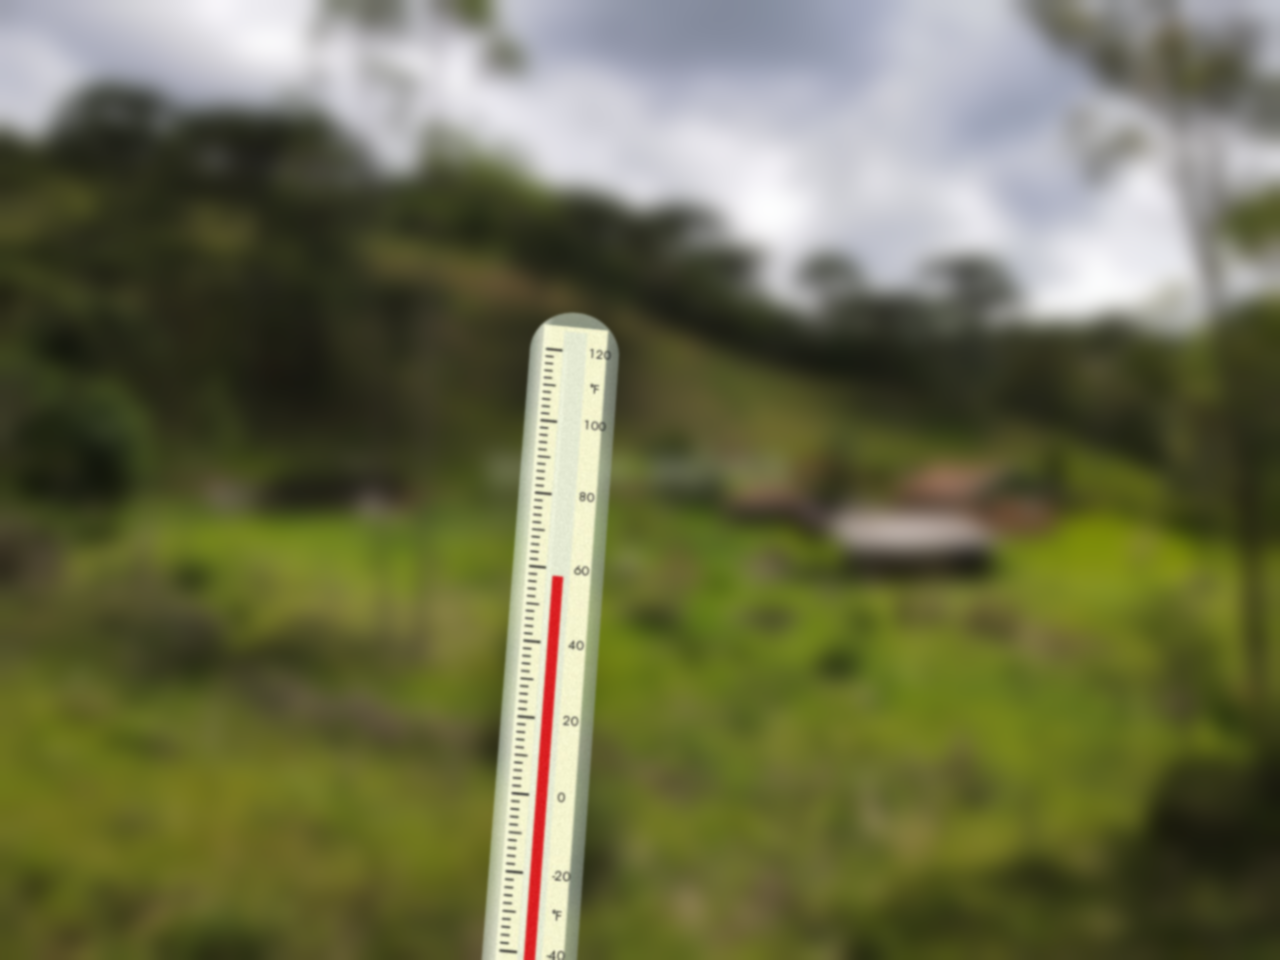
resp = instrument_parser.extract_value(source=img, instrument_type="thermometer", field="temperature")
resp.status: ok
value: 58 °F
